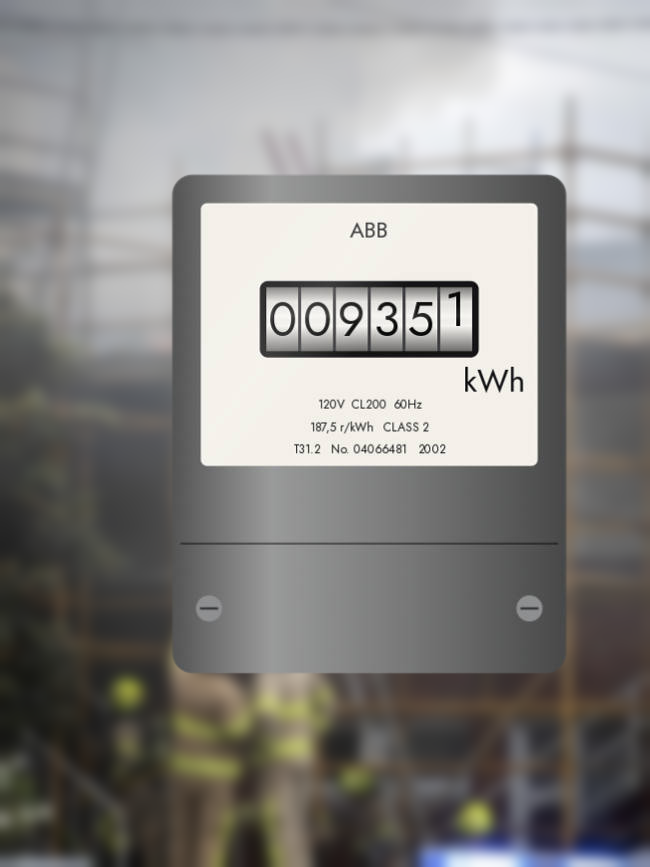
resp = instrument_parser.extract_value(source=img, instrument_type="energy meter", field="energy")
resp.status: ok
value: 9351 kWh
